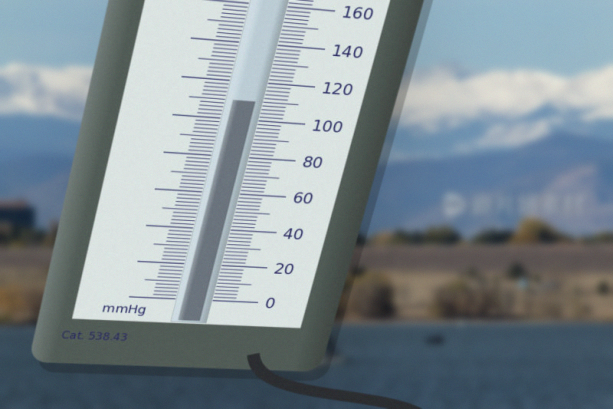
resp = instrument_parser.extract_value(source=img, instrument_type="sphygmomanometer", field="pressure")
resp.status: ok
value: 110 mmHg
